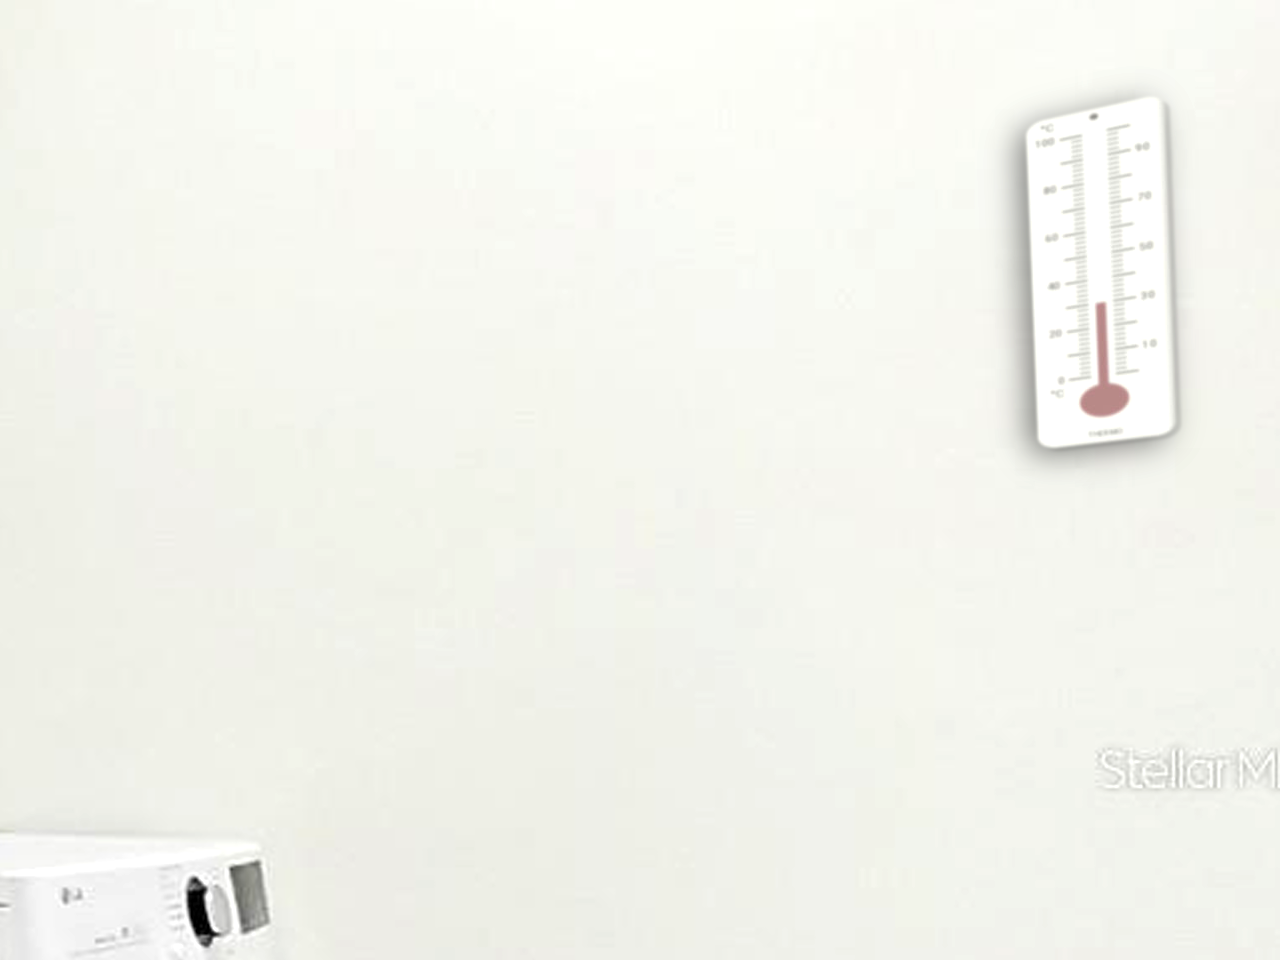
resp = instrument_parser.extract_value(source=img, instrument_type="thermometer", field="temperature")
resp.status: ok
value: 30 °C
